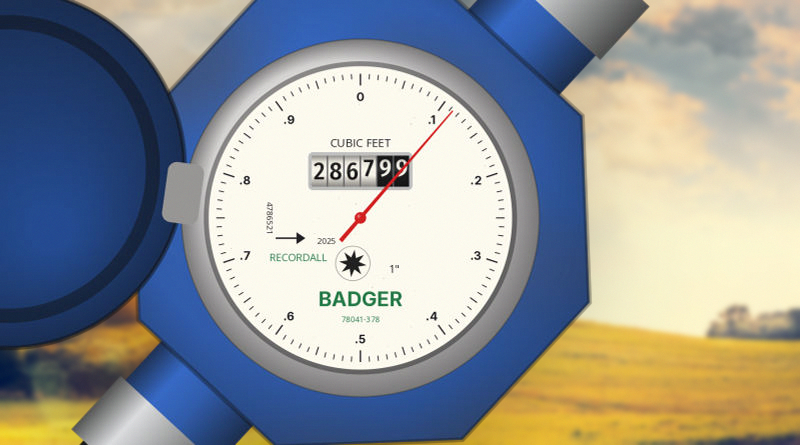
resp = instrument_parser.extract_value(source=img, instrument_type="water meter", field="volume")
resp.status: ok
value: 286799.11 ft³
